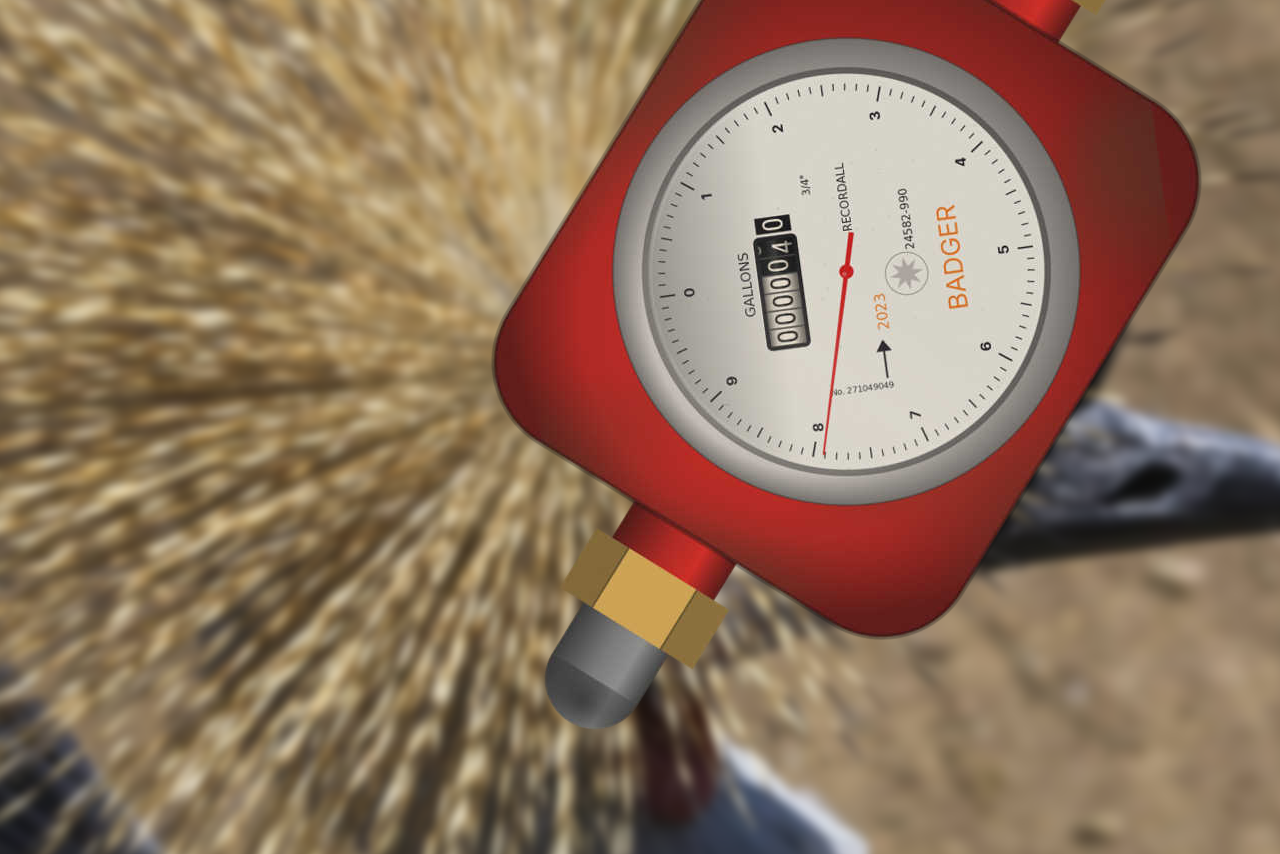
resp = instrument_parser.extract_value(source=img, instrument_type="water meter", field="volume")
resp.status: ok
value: 37.9 gal
